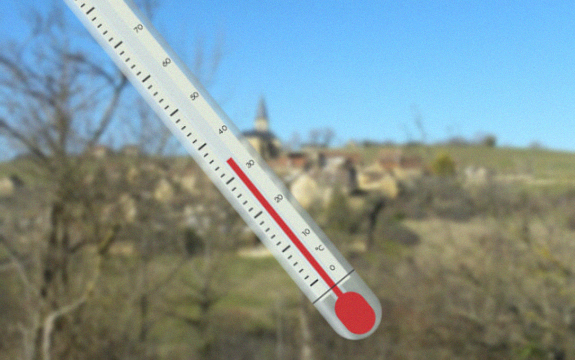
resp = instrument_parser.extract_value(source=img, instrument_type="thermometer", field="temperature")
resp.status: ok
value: 34 °C
